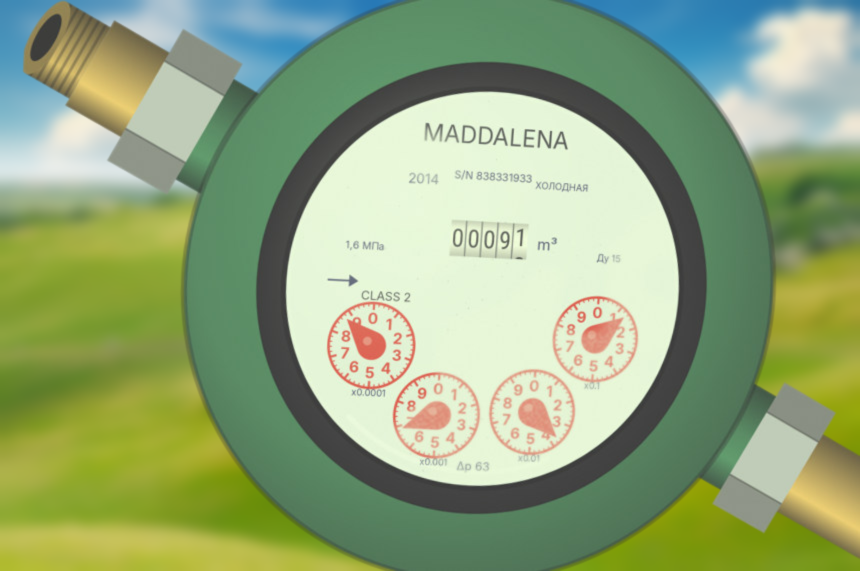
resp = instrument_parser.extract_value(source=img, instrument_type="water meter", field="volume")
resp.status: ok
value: 91.1368 m³
